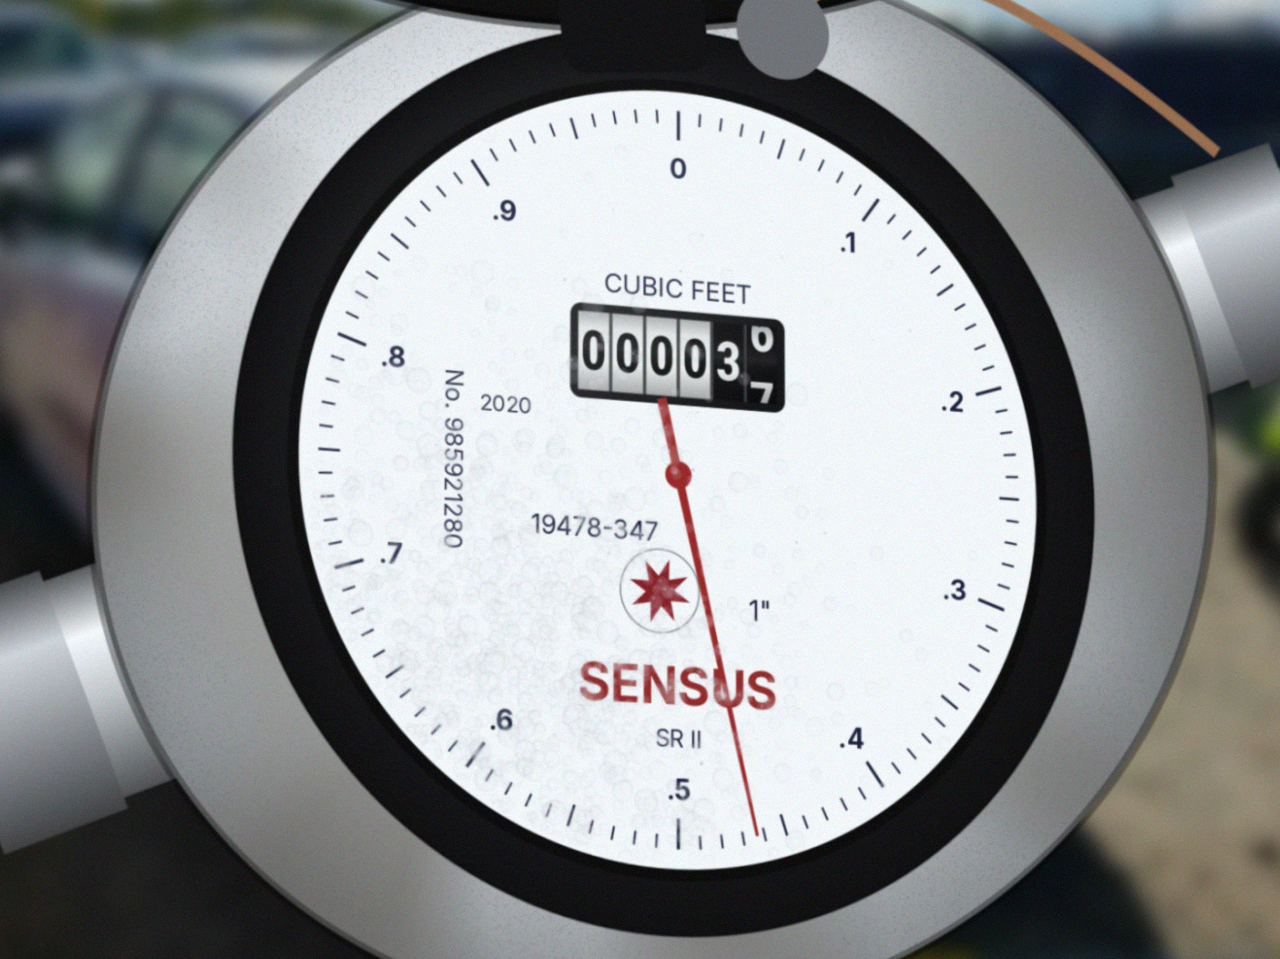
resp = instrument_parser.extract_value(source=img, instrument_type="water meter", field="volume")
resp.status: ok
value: 36.46 ft³
